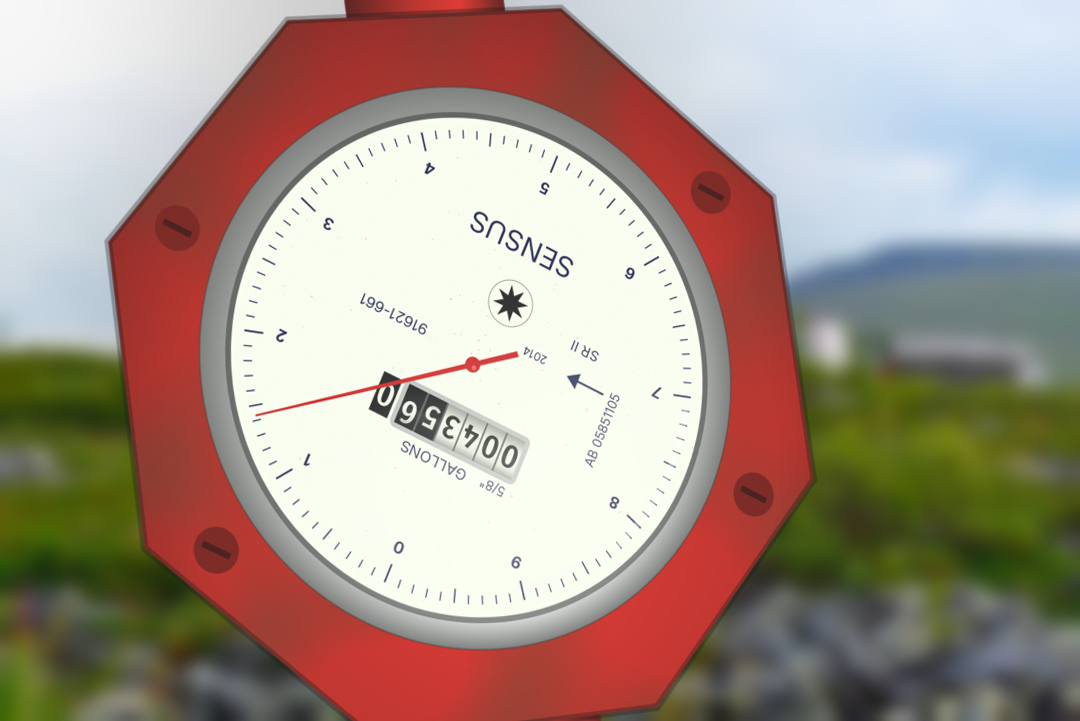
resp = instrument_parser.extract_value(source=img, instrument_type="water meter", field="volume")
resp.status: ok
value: 43561.4 gal
